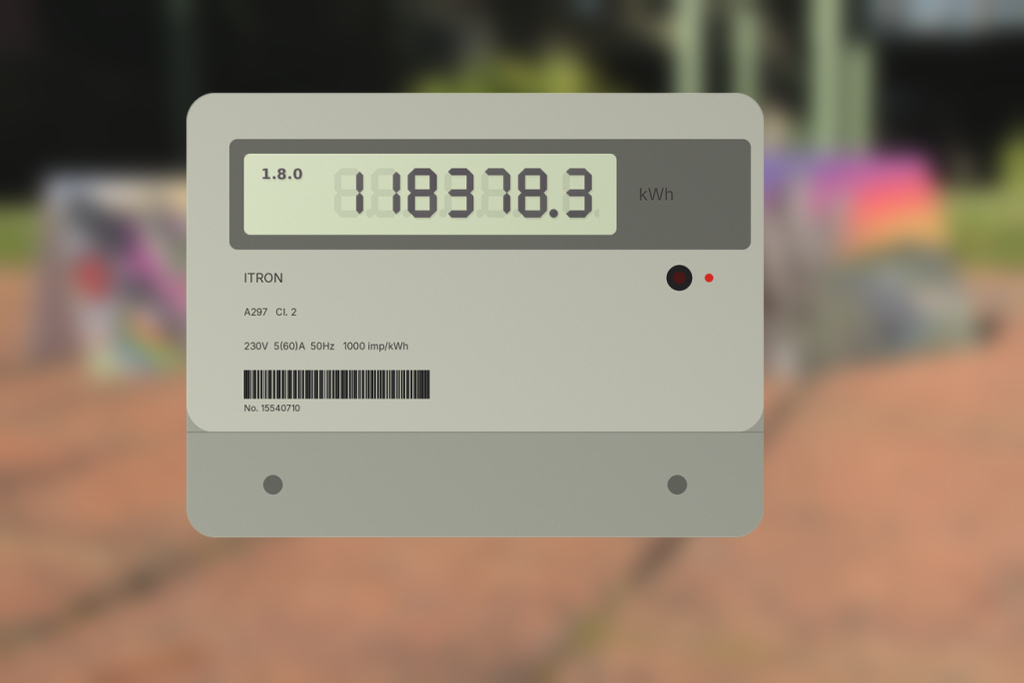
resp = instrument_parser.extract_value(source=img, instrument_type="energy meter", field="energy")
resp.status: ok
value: 118378.3 kWh
